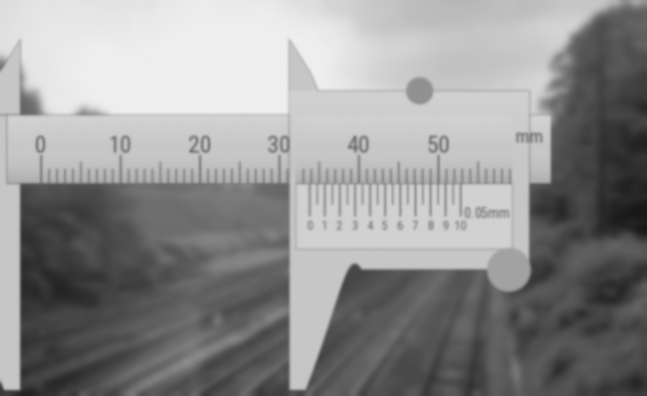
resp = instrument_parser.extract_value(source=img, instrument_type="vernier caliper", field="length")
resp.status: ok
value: 33.8 mm
